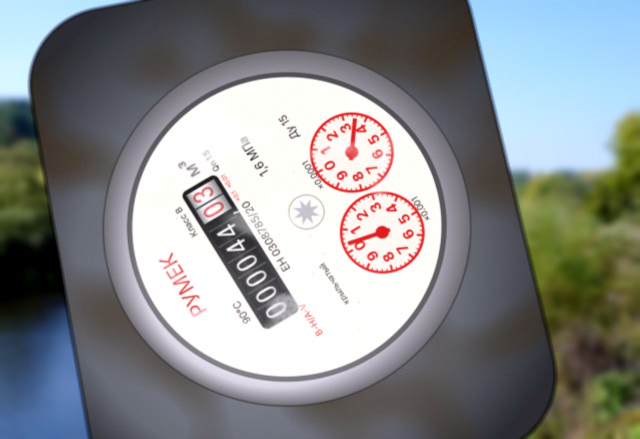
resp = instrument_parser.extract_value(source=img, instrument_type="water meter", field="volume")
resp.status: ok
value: 44.0303 m³
